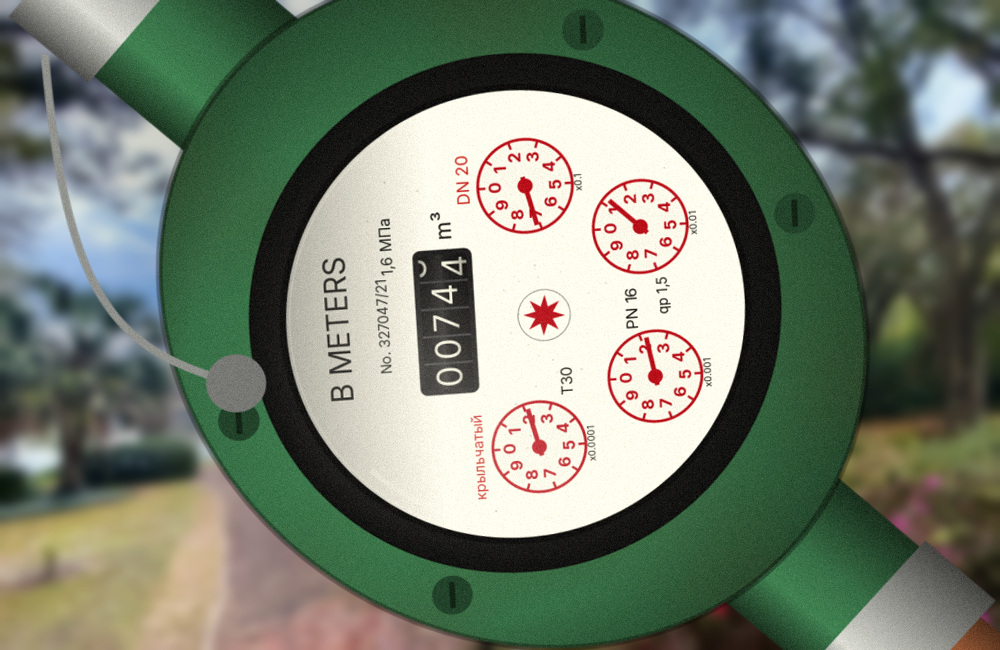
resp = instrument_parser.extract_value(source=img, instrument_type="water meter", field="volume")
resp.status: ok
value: 743.7122 m³
